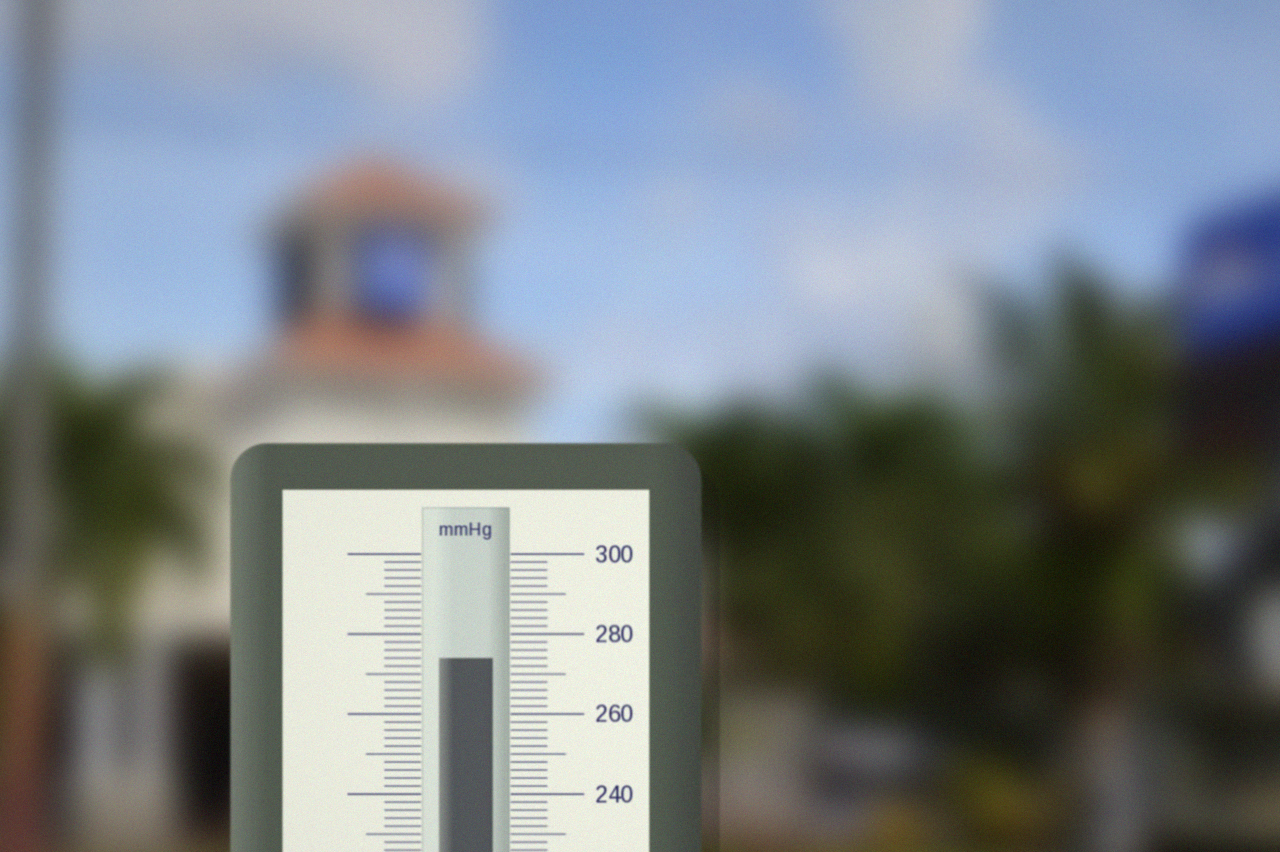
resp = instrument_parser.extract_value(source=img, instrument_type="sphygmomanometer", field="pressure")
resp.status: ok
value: 274 mmHg
